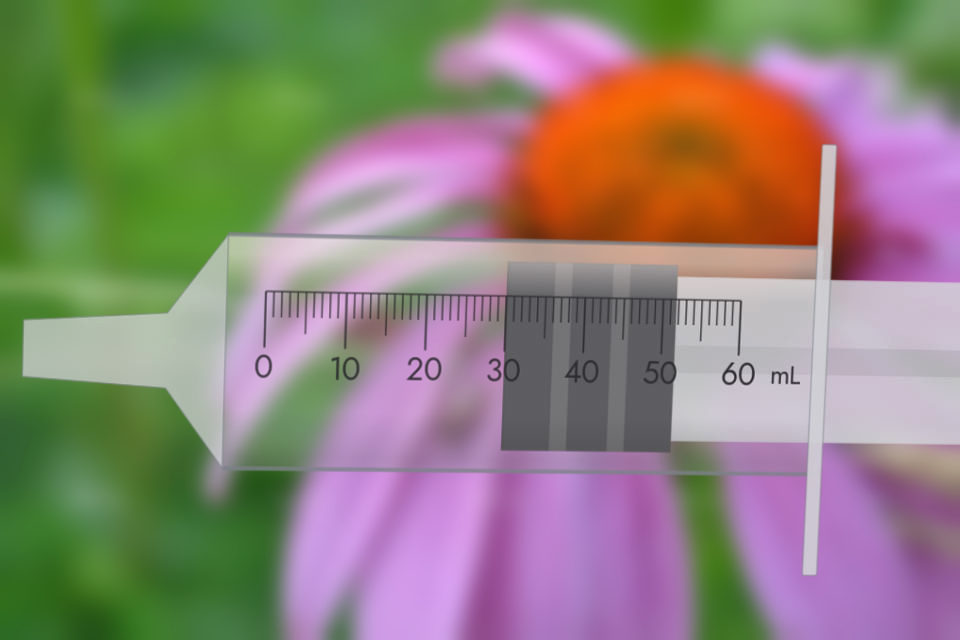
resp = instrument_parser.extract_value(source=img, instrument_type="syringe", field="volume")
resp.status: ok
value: 30 mL
